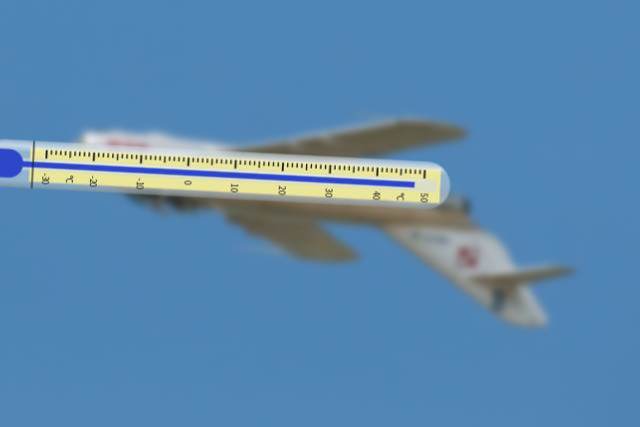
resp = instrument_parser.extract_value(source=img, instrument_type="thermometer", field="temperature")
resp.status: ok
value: 48 °C
